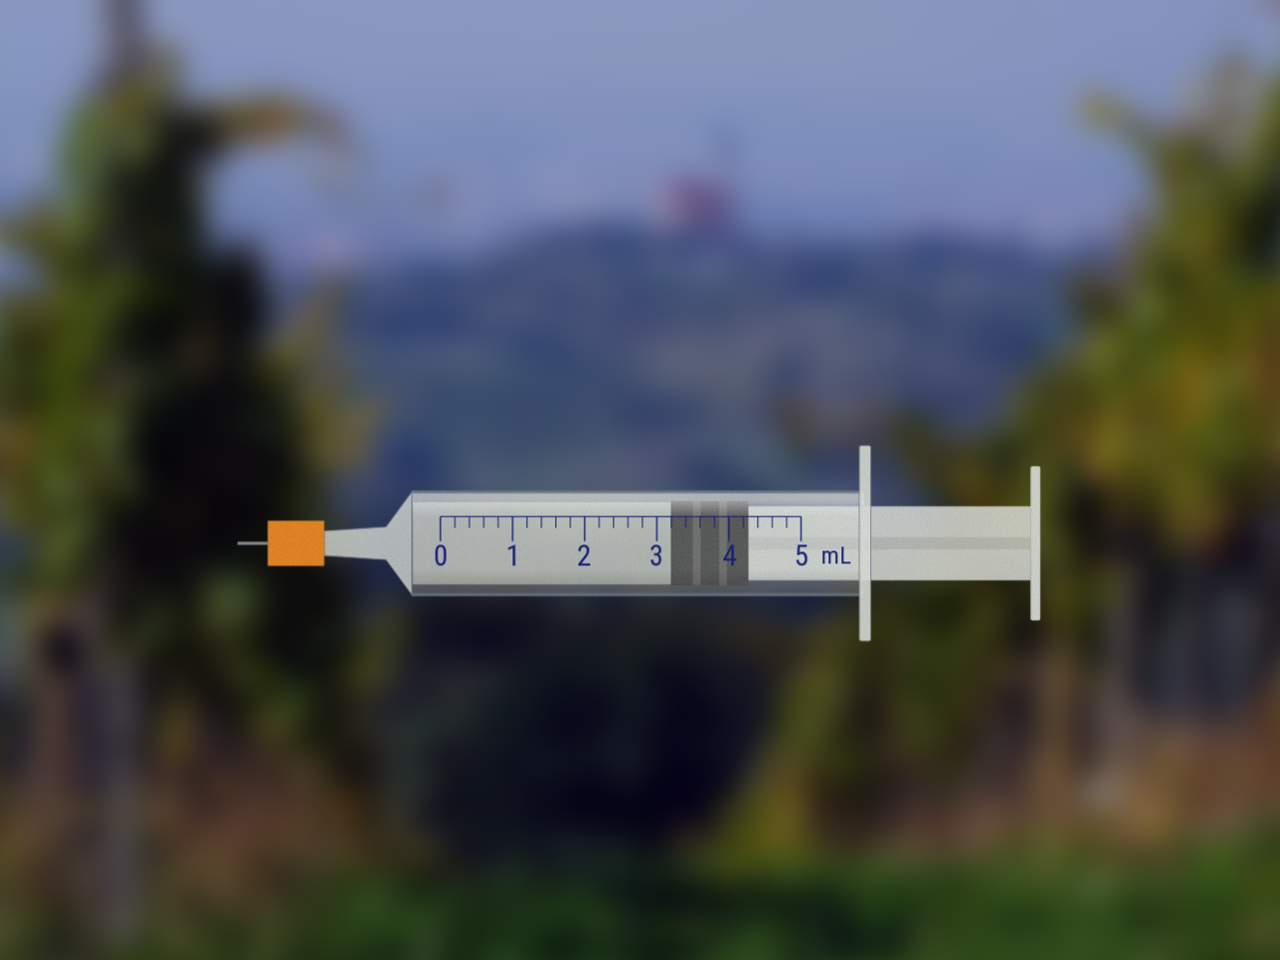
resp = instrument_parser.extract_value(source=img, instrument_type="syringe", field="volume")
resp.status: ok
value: 3.2 mL
